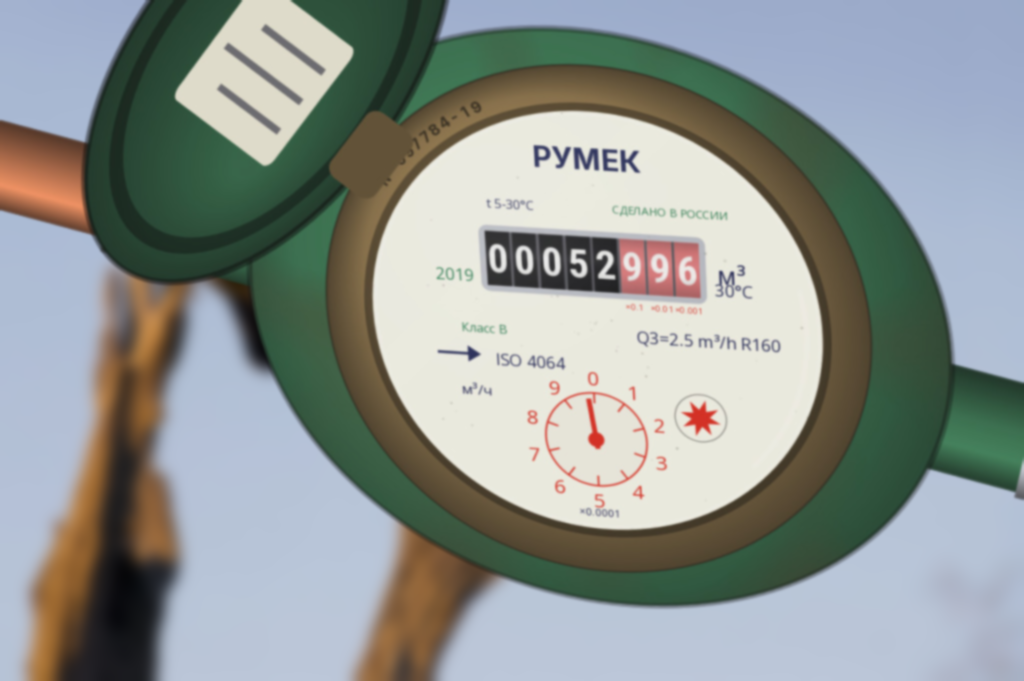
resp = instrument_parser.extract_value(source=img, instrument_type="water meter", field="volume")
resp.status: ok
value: 52.9959 m³
